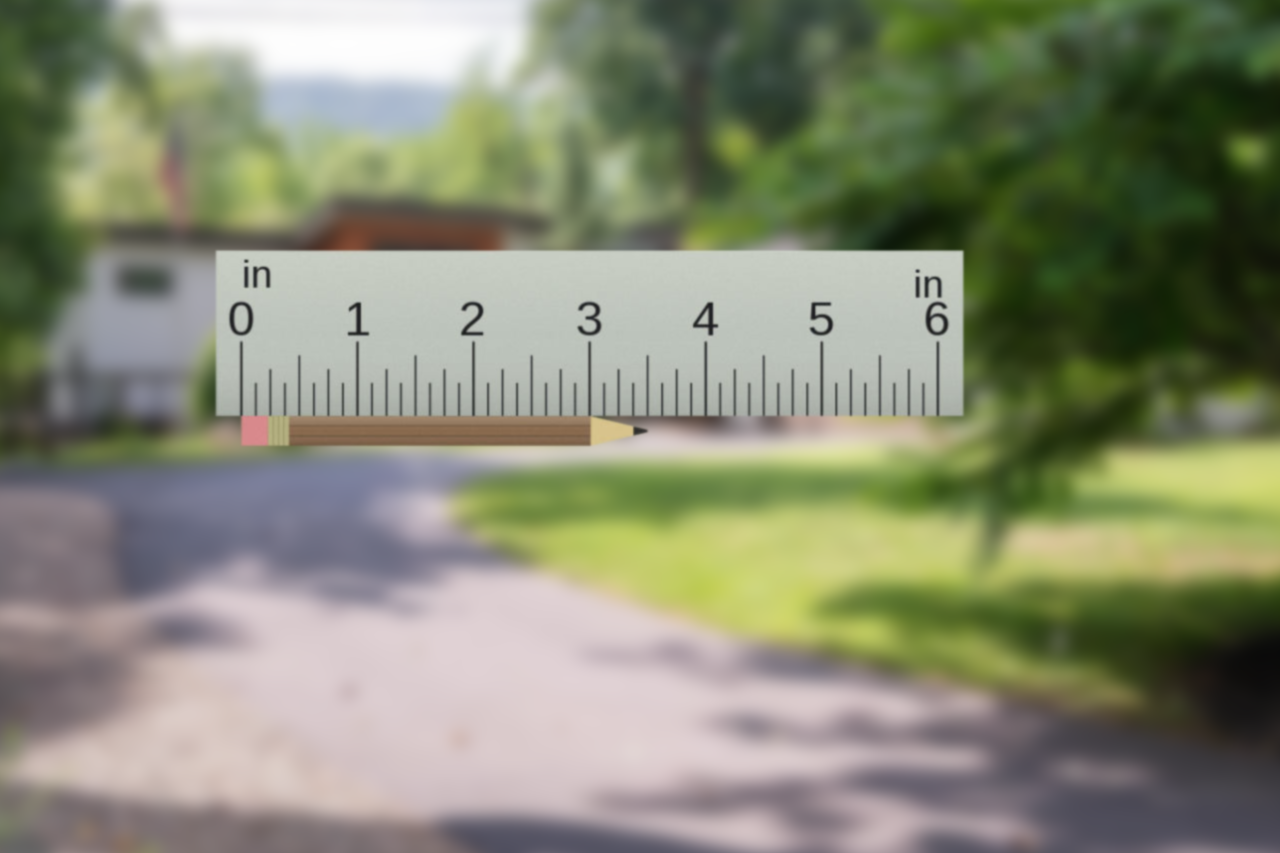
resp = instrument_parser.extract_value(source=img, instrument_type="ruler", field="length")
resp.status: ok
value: 3.5 in
